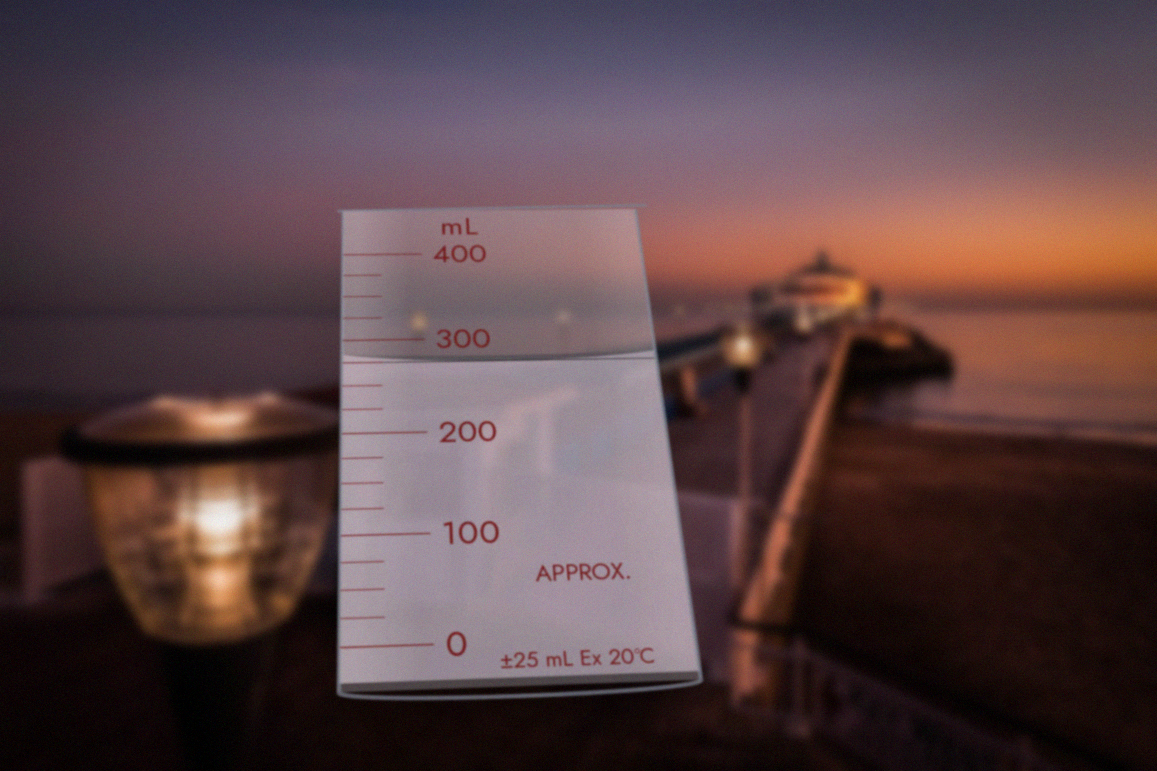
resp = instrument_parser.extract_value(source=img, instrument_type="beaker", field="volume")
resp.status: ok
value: 275 mL
